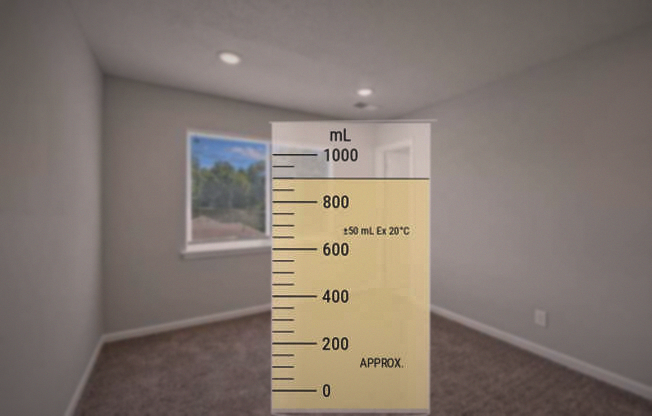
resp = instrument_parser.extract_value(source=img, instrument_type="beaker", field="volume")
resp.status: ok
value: 900 mL
